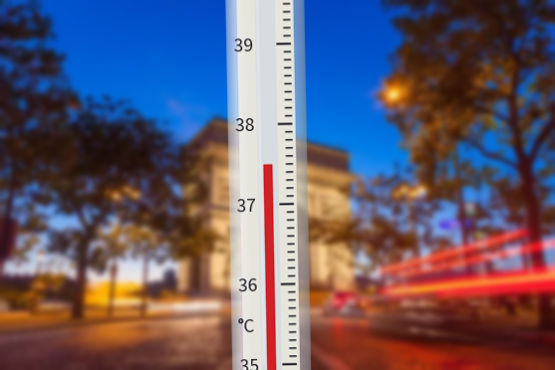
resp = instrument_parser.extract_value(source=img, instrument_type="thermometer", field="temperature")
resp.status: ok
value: 37.5 °C
